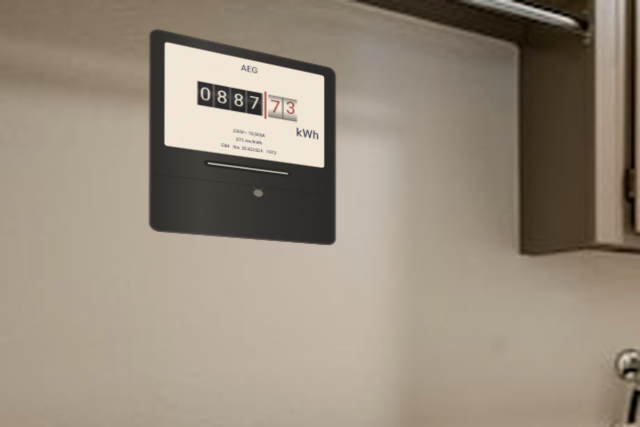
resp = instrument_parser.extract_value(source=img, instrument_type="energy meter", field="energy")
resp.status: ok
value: 887.73 kWh
